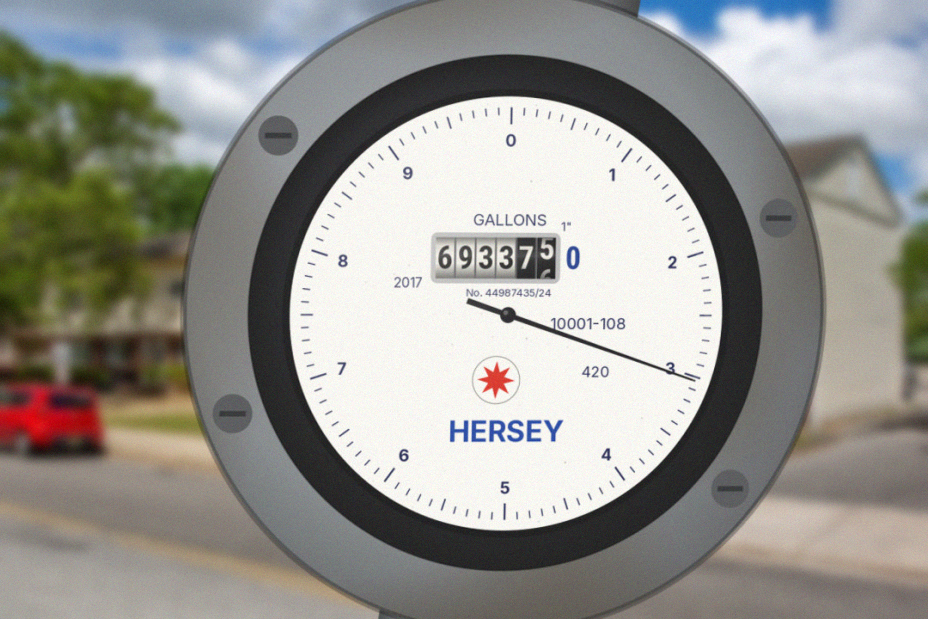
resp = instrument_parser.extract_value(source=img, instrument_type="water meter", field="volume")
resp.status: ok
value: 6933753.0 gal
